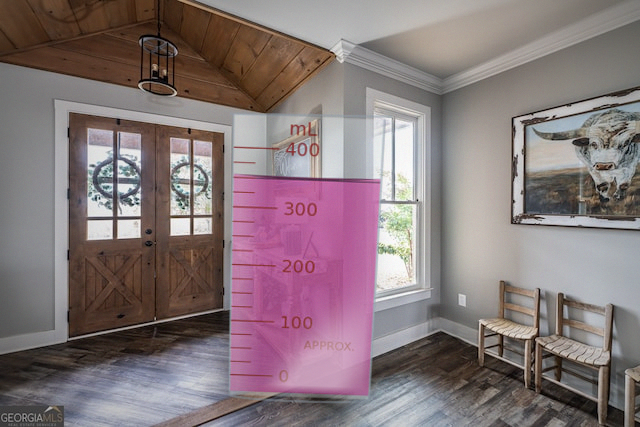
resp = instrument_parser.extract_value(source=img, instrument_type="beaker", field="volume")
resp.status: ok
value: 350 mL
